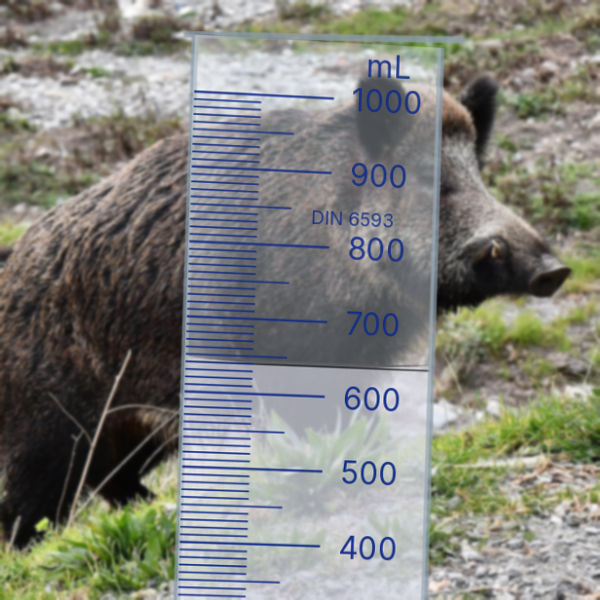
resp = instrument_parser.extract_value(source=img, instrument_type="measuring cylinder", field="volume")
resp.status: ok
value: 640 mL
